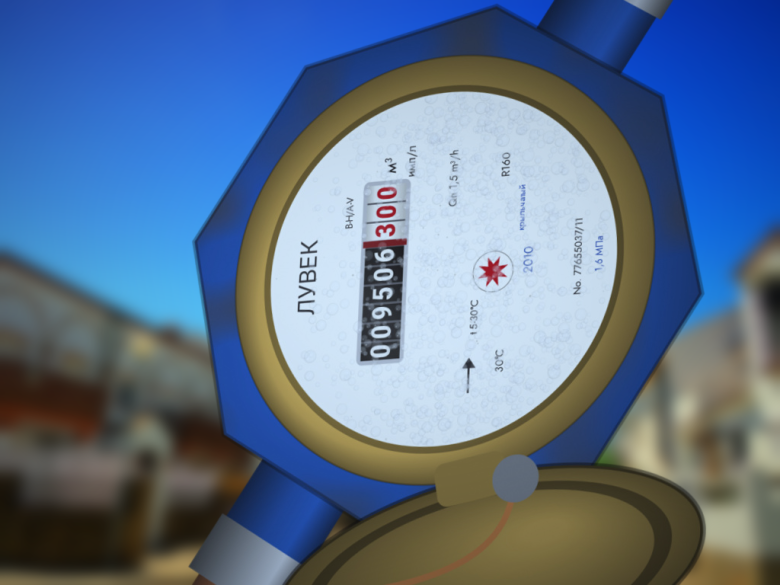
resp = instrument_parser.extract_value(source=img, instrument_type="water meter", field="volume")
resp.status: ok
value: 9506.300 m³
